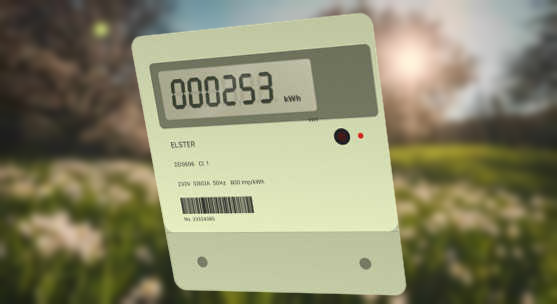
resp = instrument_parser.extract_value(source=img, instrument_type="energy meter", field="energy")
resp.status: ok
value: 253 kWh
